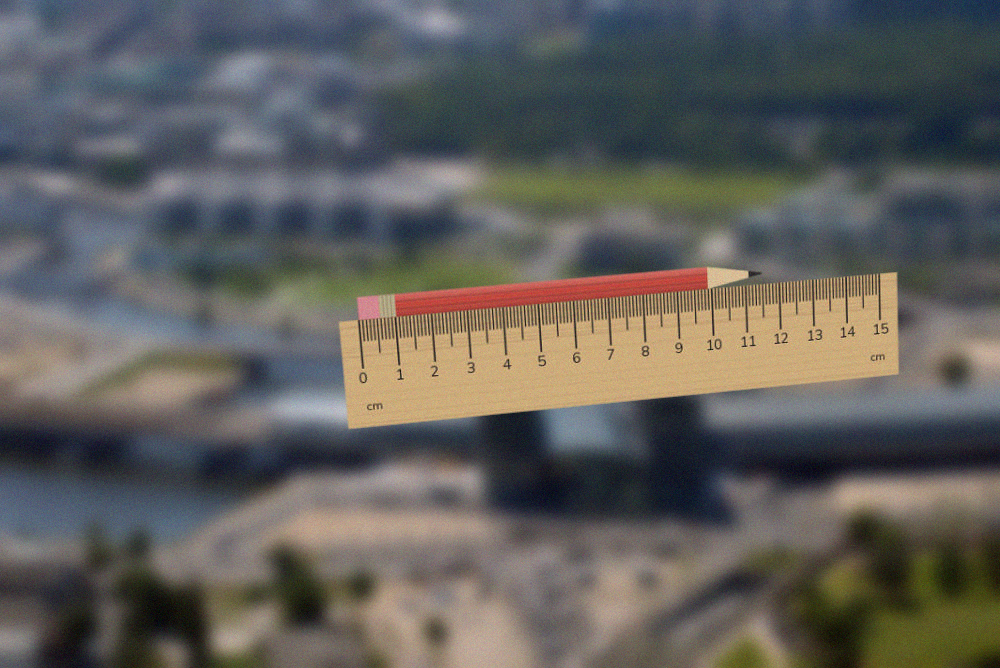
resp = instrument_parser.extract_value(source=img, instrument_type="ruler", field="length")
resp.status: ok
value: 11.5 cm
